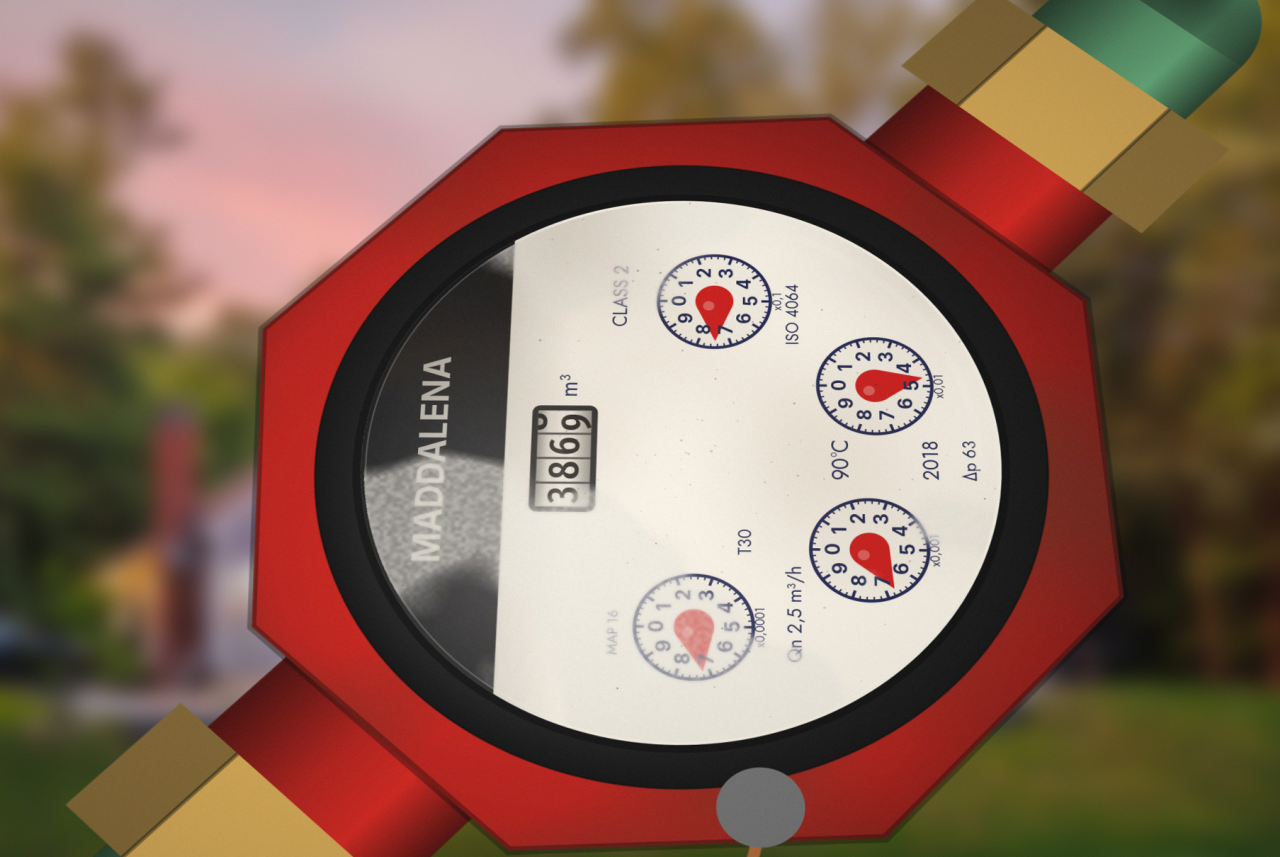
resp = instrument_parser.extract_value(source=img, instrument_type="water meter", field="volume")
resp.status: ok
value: 3868.7467 m³
